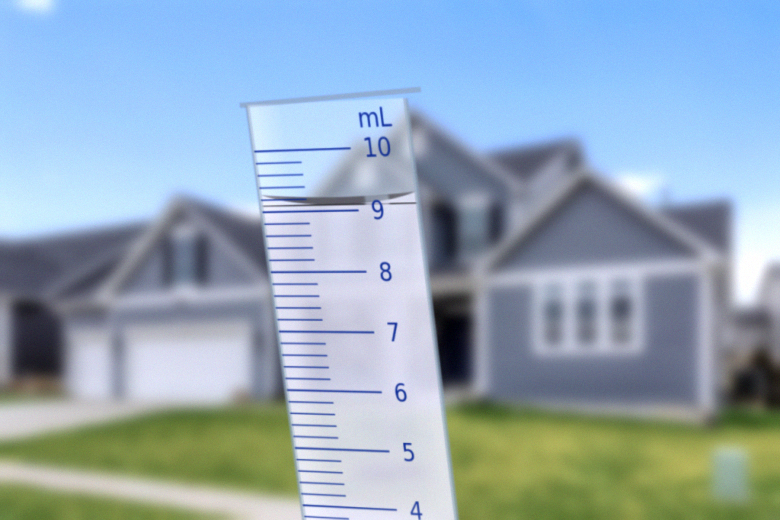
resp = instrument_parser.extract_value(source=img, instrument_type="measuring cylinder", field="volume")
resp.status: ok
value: 9.1 mL
